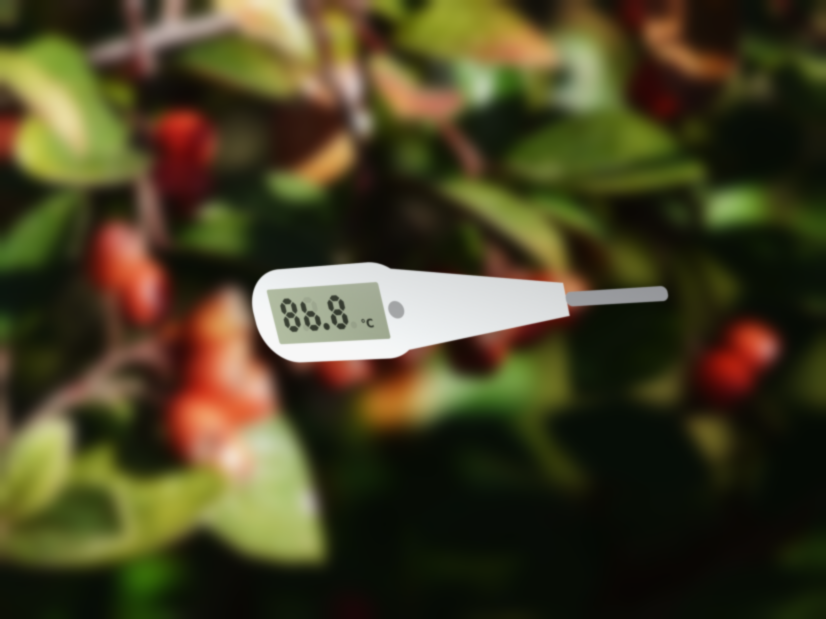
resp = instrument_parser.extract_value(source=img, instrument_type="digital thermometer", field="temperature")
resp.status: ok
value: 86.8 °C
